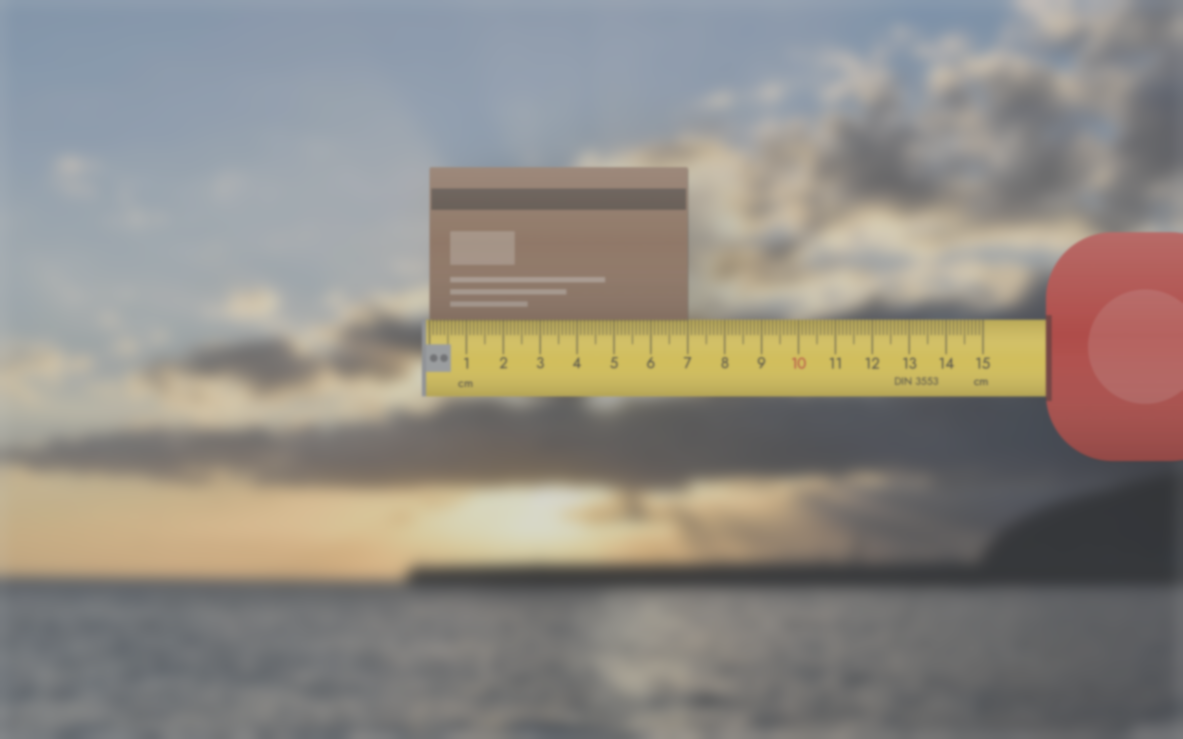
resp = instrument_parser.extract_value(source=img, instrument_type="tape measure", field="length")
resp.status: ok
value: 7 cm
